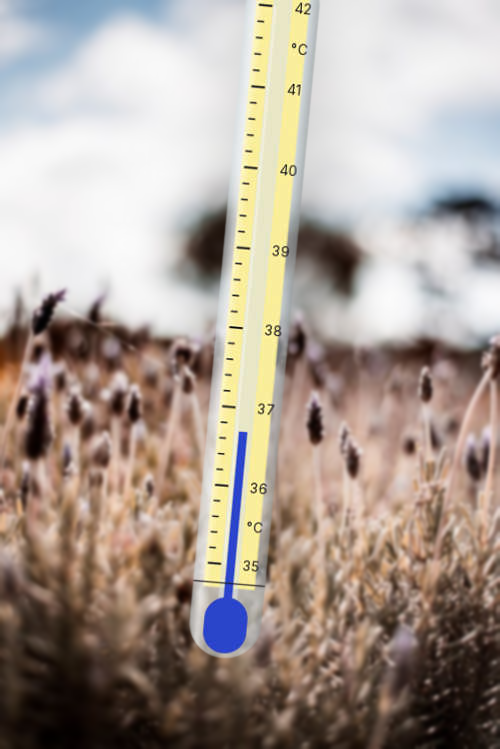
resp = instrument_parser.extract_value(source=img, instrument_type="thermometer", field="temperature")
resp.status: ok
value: 36.7 °C
